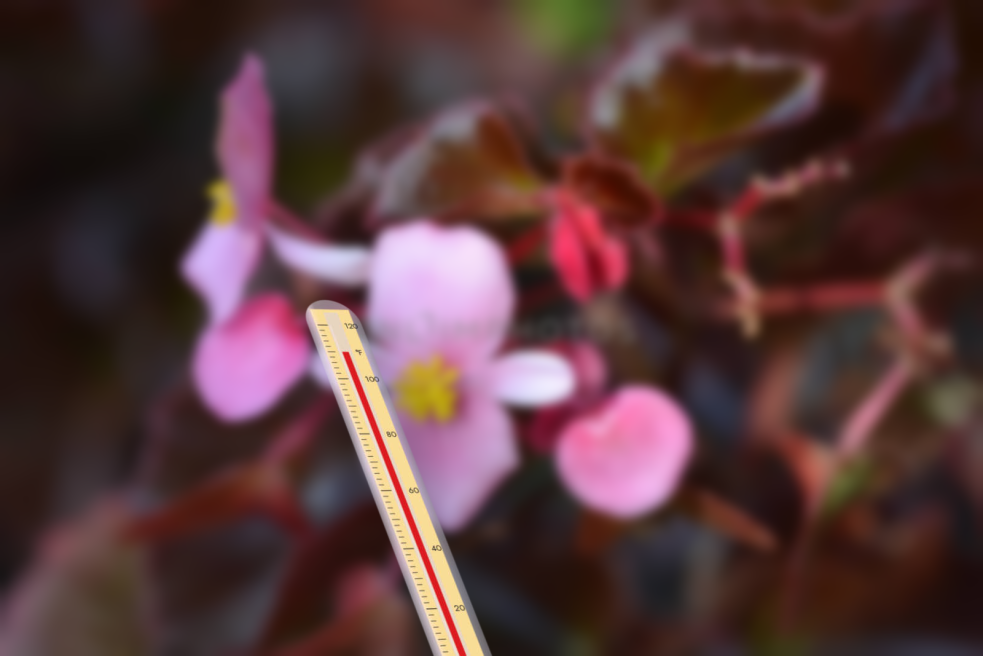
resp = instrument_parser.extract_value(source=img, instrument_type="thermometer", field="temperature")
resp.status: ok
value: 110 °F
